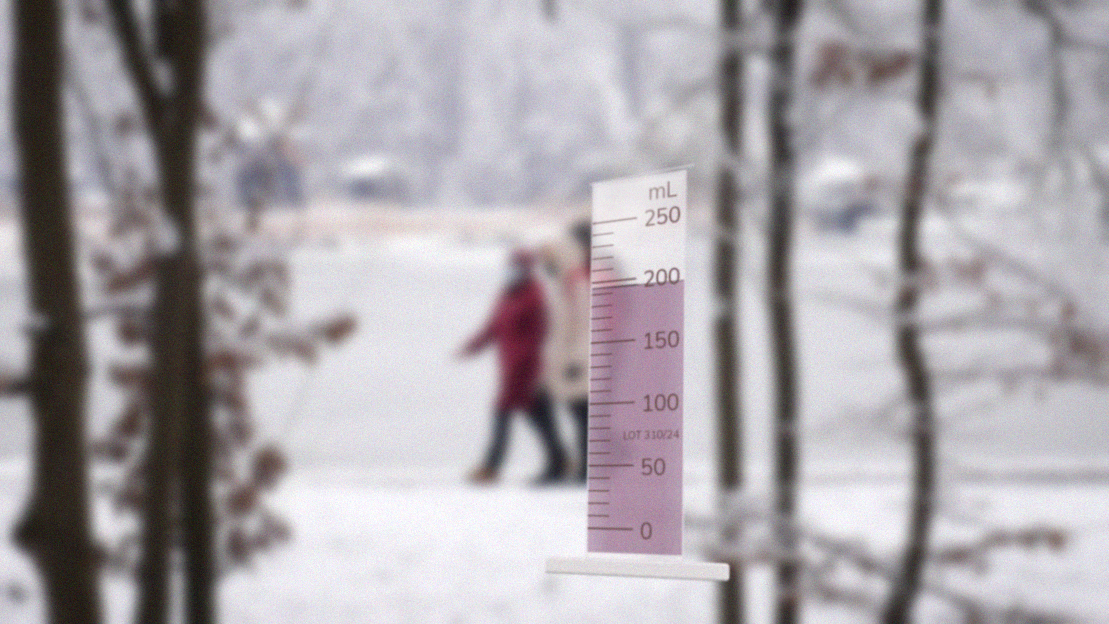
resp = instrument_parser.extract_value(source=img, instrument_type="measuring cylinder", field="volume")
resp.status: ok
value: 195 mL
